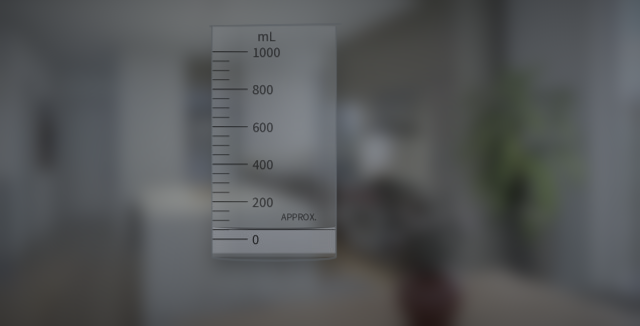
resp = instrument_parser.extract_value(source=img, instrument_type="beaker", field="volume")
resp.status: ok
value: 50 mL
